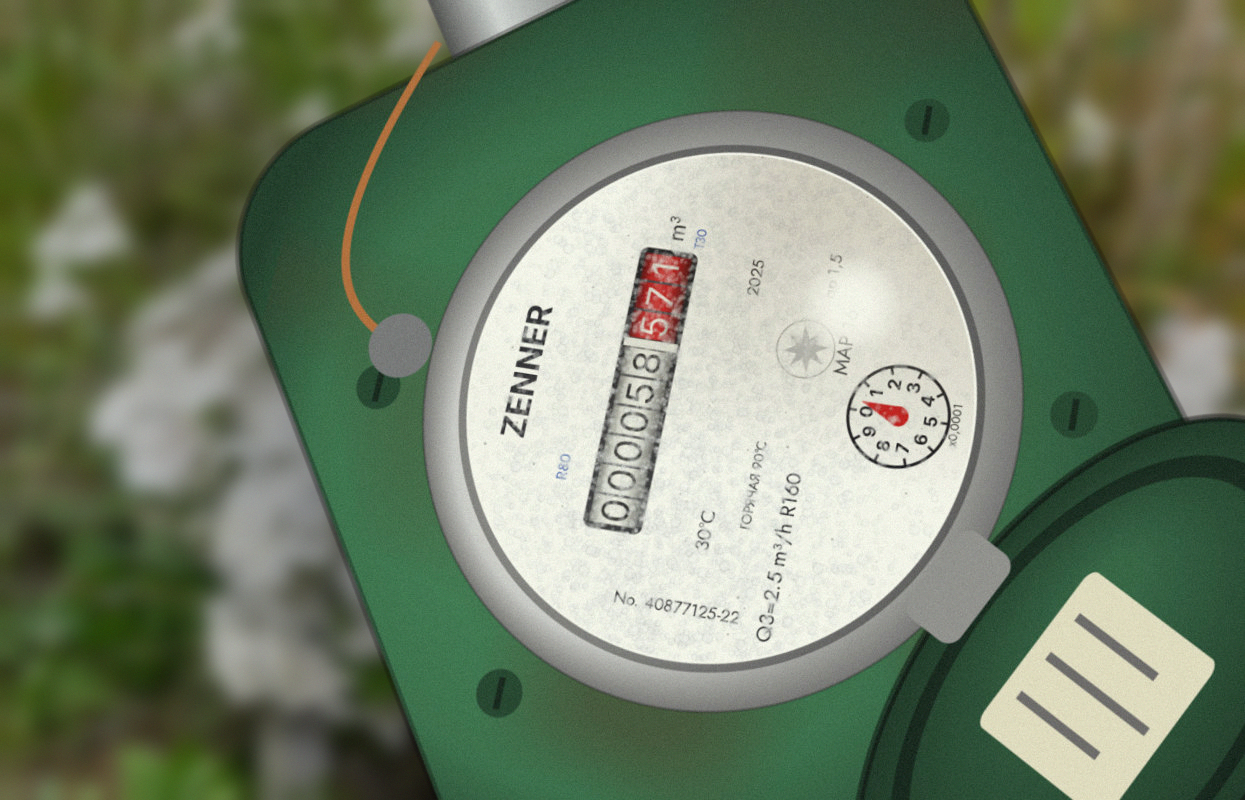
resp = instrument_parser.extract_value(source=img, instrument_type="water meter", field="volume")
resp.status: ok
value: 58.5710 m³
